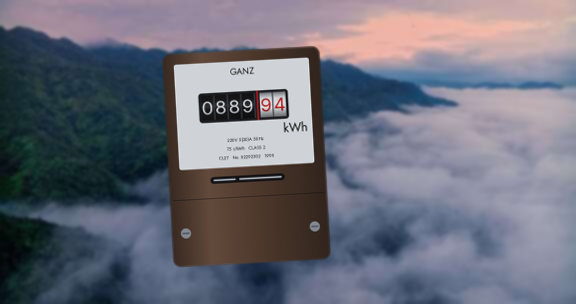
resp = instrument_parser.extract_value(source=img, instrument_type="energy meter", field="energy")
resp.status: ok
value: 889.94 kWh
